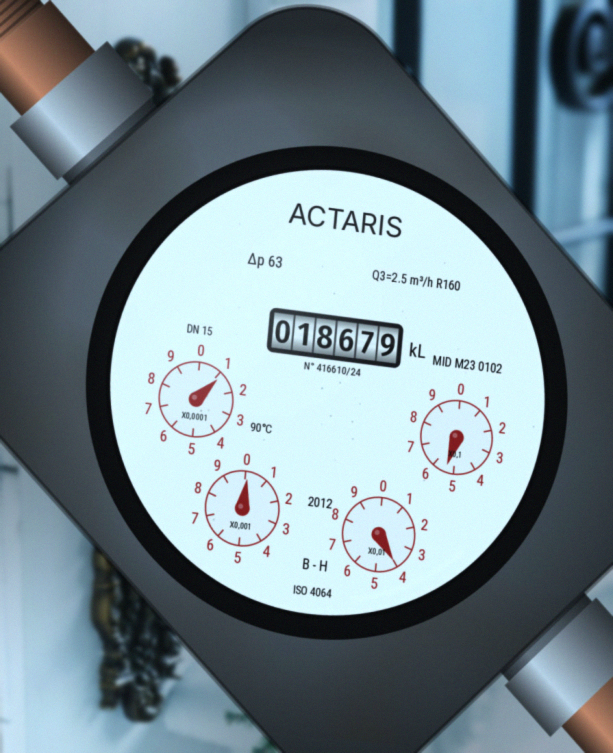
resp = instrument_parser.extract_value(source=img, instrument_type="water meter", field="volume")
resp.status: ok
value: 18679.5401 kL
